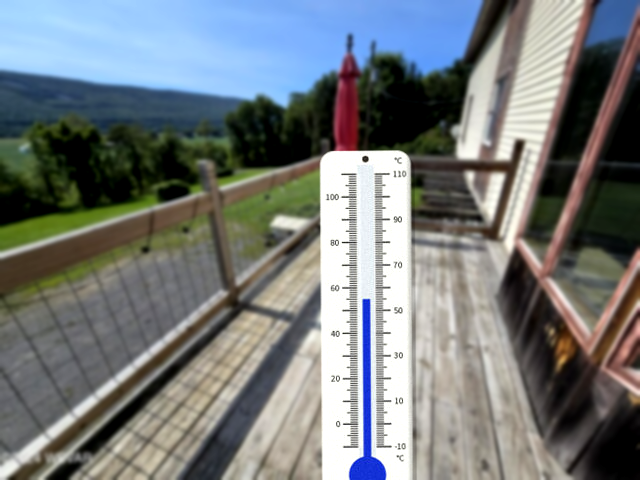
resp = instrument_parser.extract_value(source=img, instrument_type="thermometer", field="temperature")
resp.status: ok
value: 55 °C
